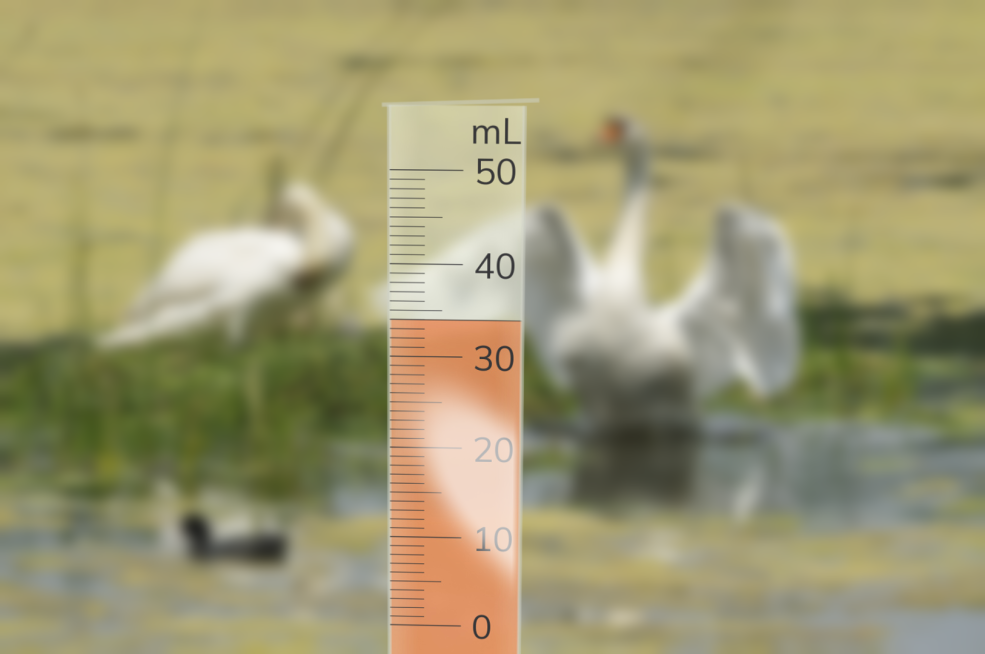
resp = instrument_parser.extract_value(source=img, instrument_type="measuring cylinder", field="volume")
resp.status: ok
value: 34 mL
